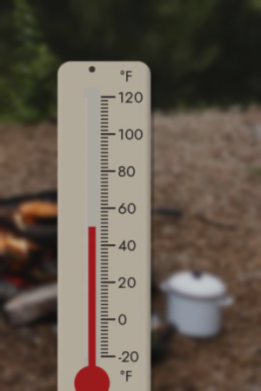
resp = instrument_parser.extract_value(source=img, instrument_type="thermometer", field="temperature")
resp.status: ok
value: 50 °F
